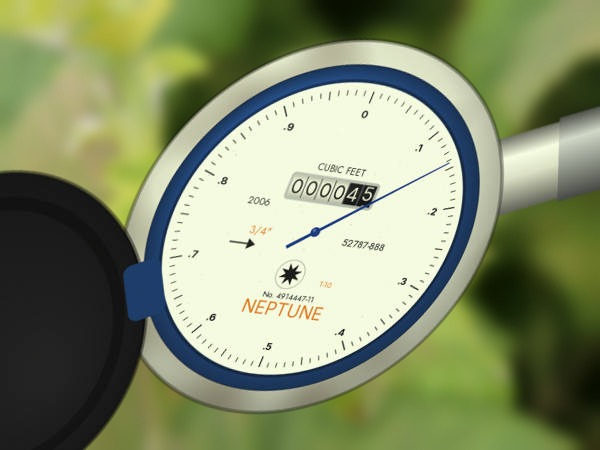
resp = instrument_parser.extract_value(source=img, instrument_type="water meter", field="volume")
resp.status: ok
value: 45.14 ft³
